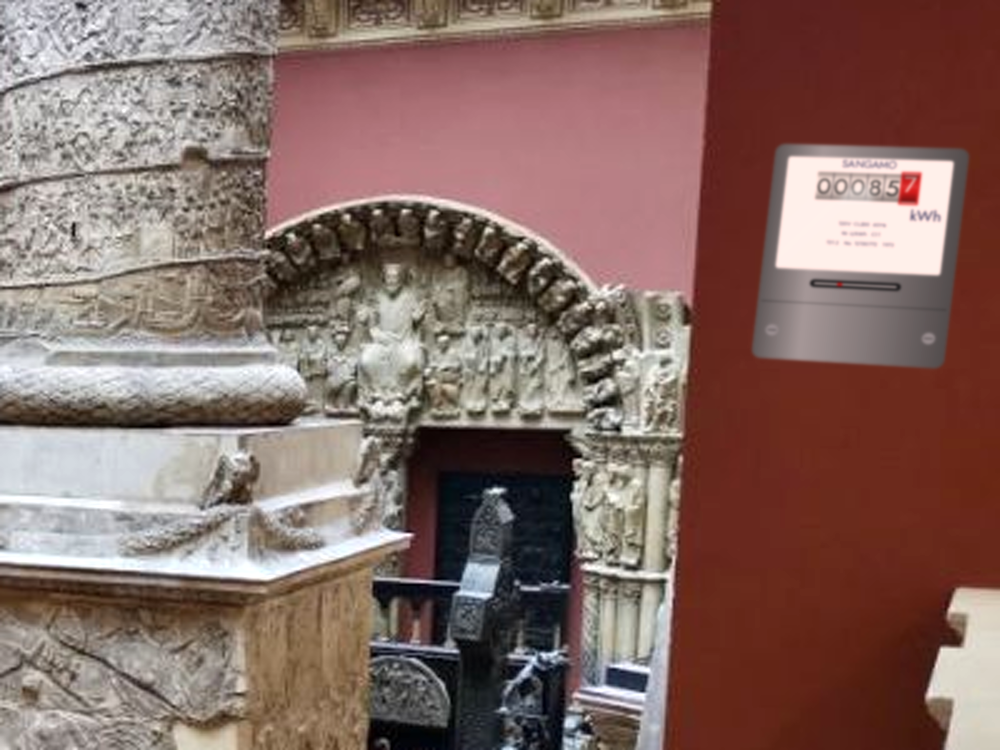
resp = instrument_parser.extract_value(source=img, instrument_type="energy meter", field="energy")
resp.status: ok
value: 85.7 kWh
